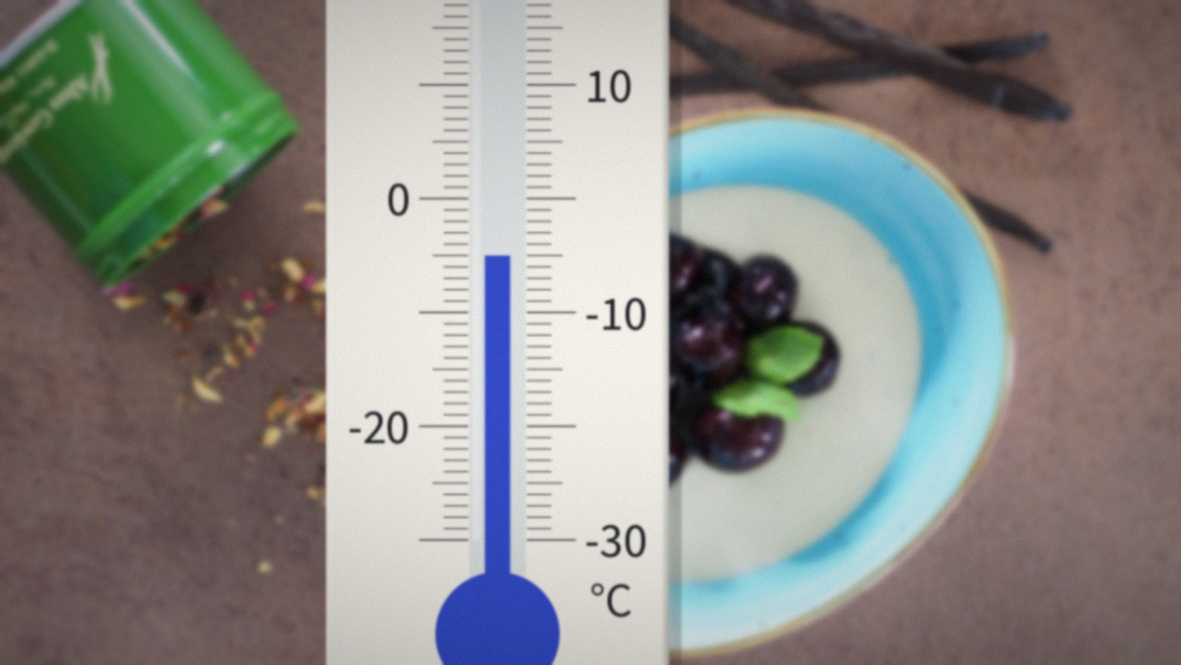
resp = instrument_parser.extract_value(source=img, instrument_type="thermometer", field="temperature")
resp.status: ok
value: -5 °C
